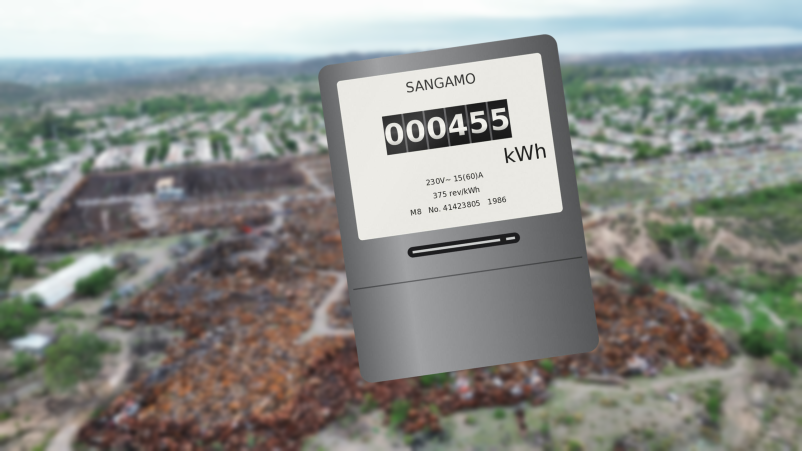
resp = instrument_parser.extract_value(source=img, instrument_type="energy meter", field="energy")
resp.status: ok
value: 455 kWh
